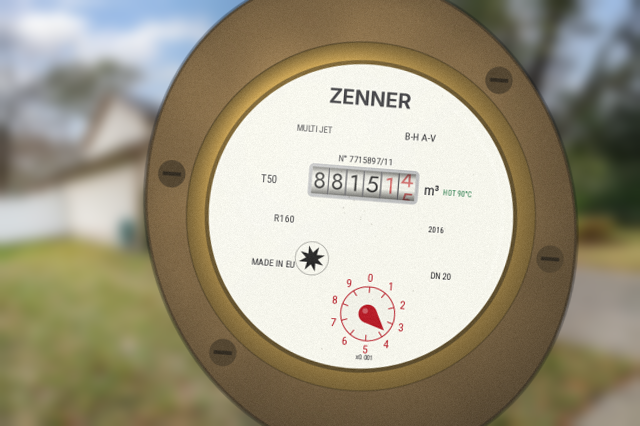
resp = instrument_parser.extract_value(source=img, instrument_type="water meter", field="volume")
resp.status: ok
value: 8815.143 m³
